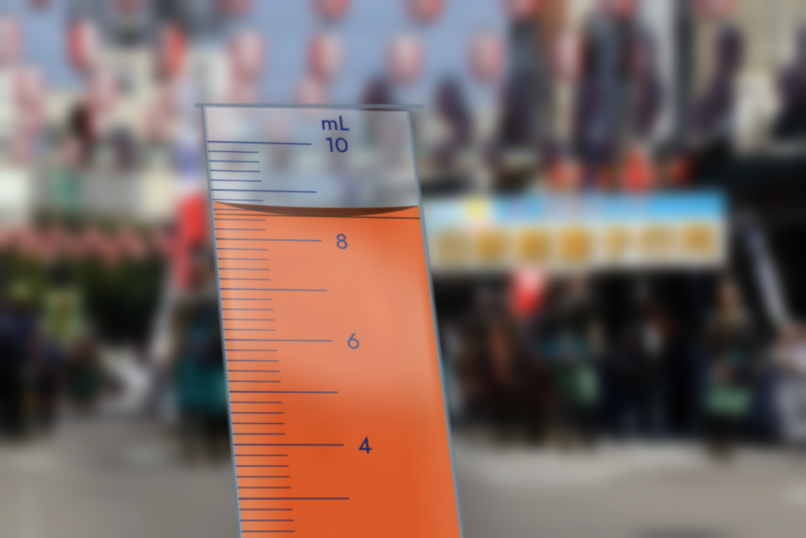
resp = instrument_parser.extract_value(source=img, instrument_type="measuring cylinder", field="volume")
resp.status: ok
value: 8.5 mL
